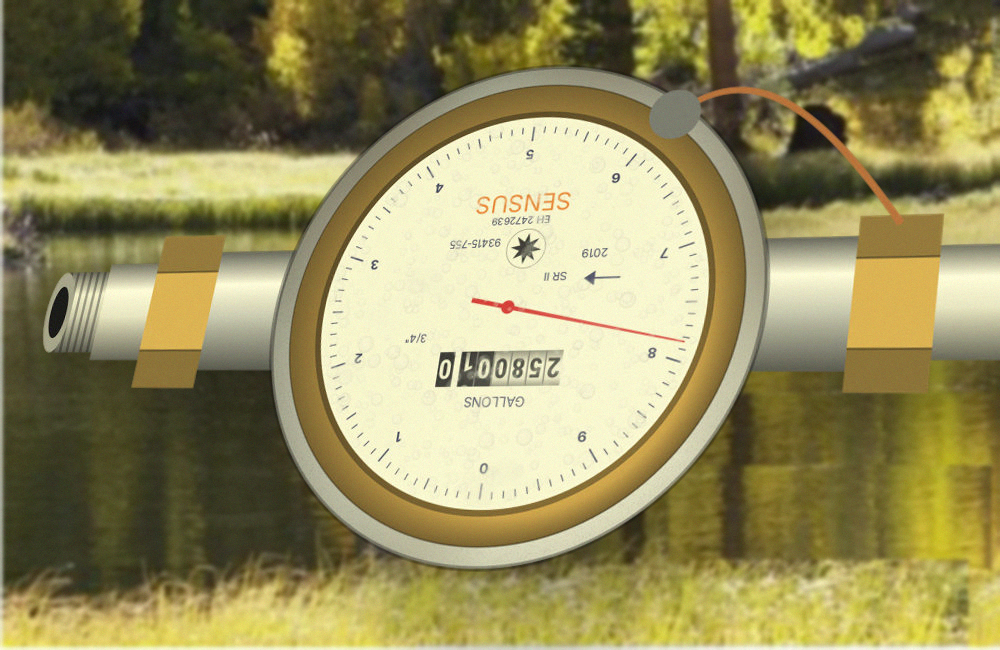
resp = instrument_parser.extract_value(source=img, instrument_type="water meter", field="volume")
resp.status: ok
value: 2580007.8 gal
